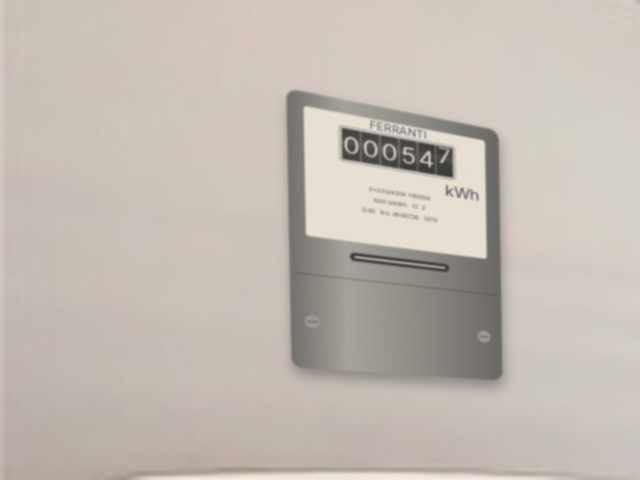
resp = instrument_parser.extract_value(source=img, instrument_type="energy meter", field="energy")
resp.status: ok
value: 547 kWh
